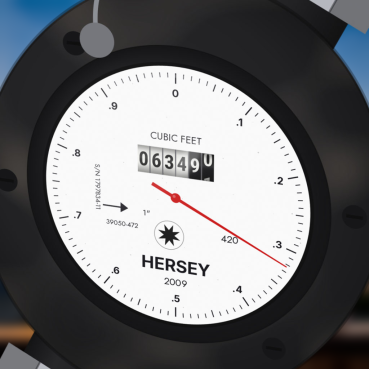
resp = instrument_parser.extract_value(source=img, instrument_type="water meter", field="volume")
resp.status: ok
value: 63490.32 ft³
